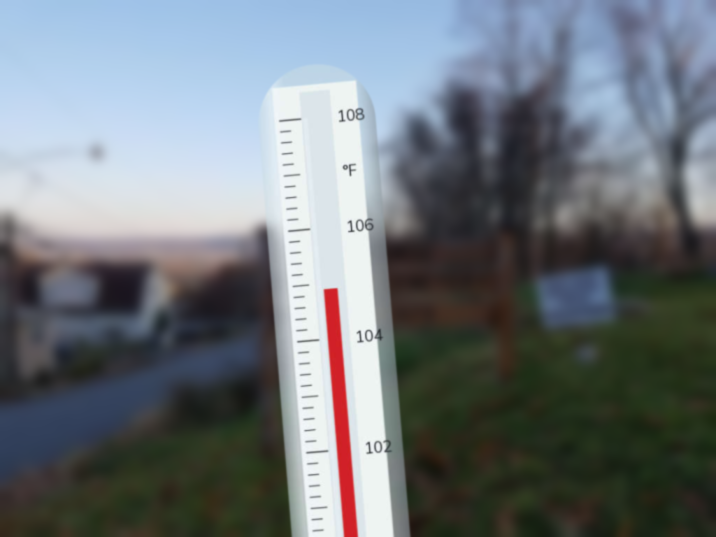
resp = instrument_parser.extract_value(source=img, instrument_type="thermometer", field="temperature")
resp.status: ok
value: 104.9 °F
